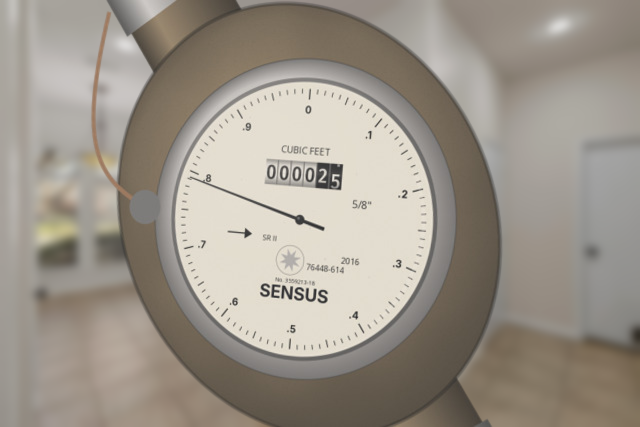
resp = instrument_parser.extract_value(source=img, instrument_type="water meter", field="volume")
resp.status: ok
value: 24.79 ft³
